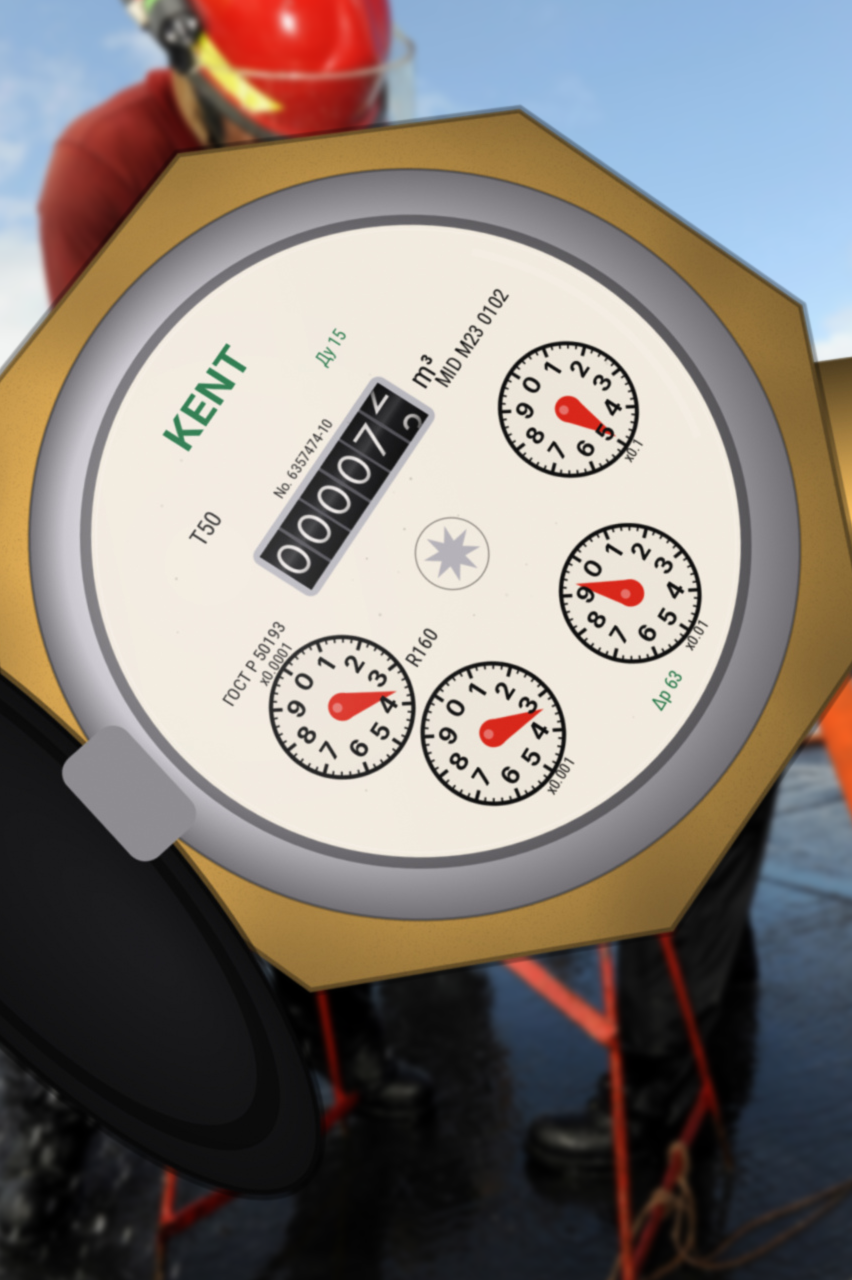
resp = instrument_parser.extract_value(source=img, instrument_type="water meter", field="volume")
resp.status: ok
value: 72.4933 m³
